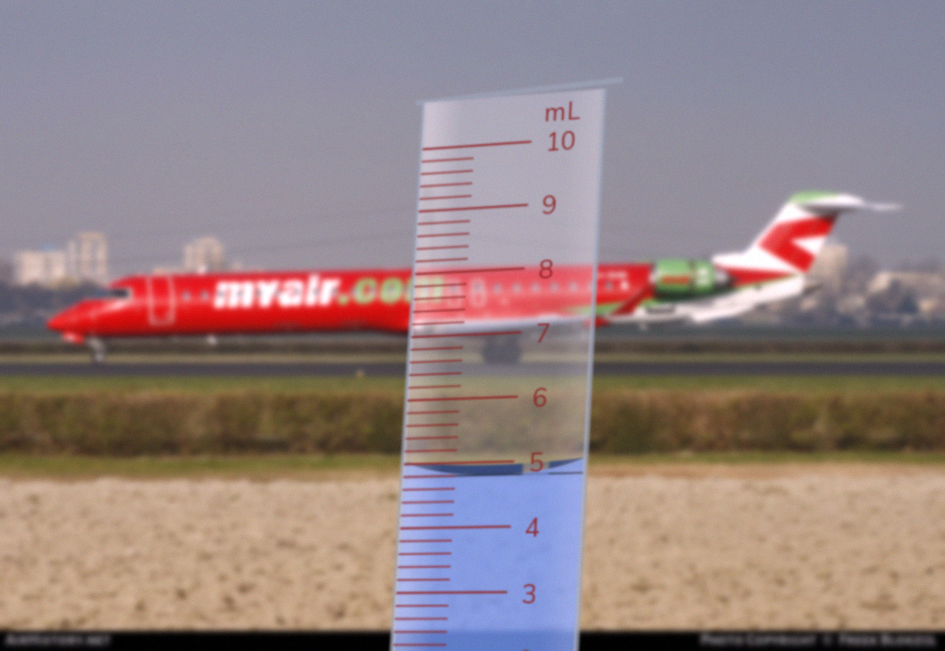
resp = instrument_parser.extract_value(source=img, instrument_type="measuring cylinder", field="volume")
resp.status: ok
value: 4.8 mL
